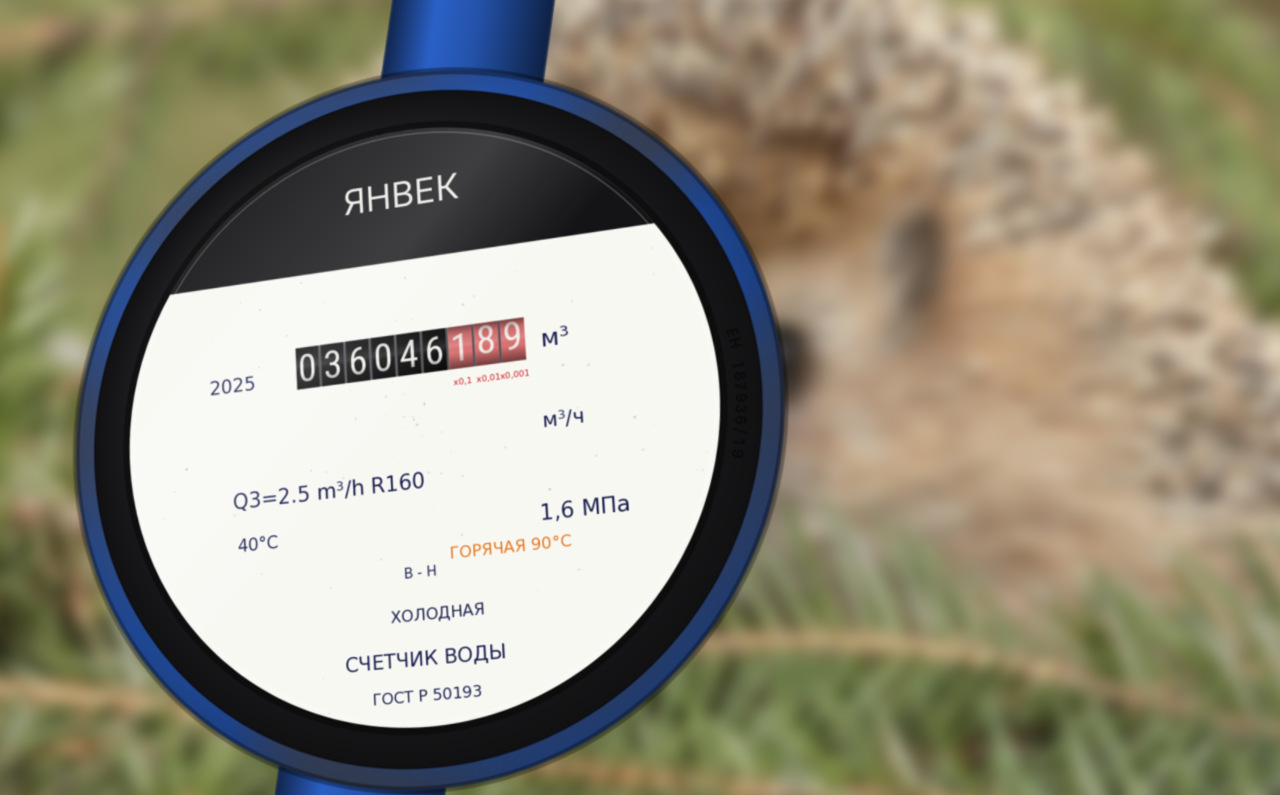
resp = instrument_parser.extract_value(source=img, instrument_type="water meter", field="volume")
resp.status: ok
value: 36046.189 m³
